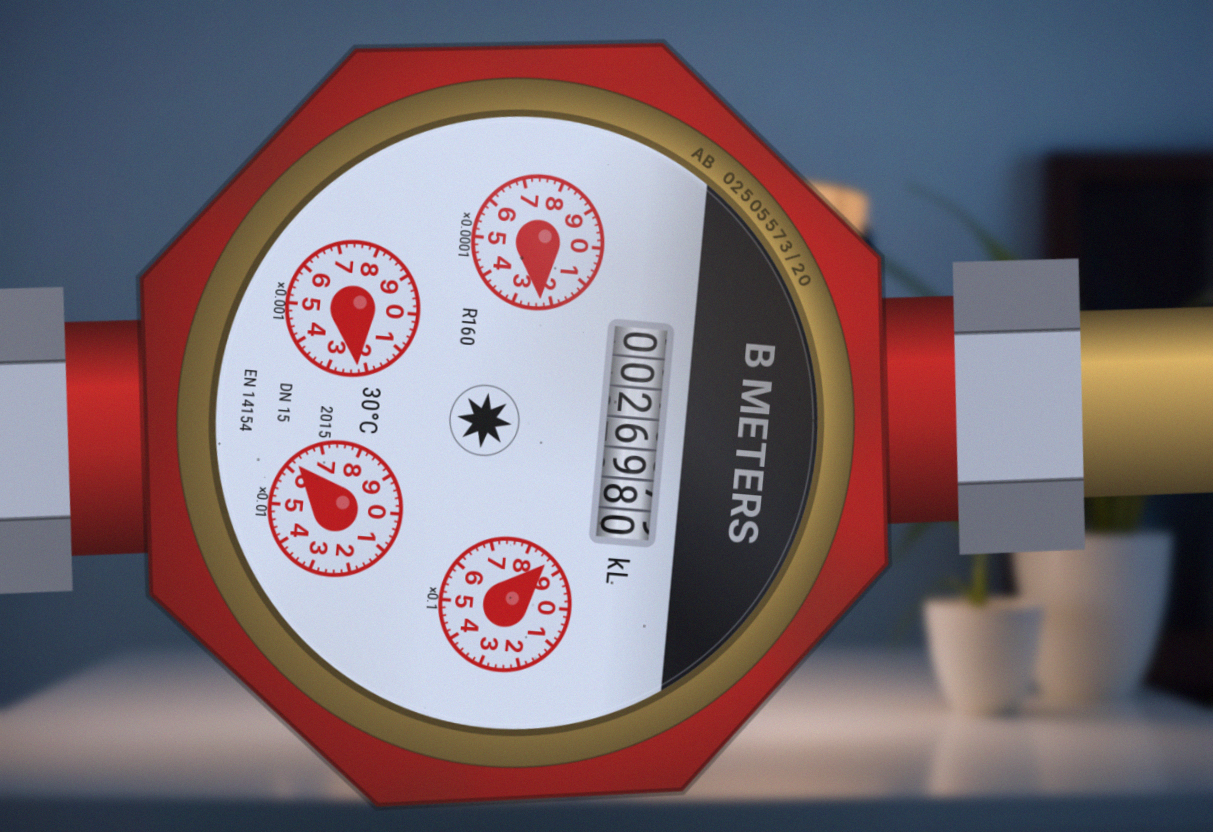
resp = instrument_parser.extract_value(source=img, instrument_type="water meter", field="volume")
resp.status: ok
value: 26979.8622 kL
